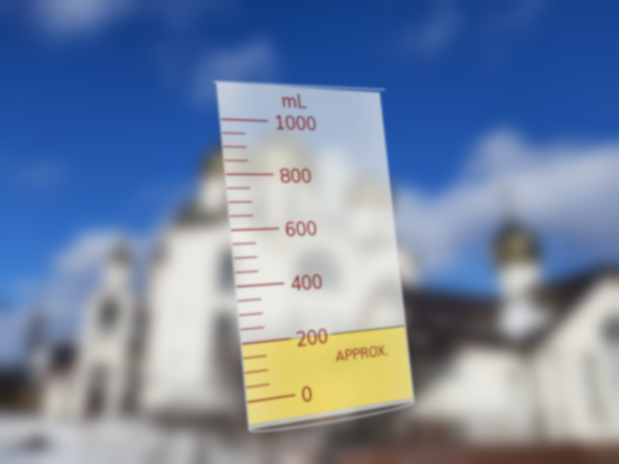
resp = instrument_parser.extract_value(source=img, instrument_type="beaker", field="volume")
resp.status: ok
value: 200 mL
